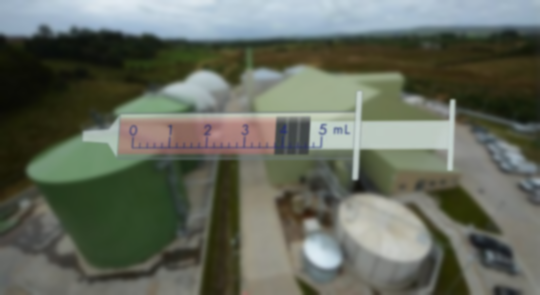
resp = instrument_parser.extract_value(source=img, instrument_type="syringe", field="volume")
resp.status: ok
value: 3.8 mL
